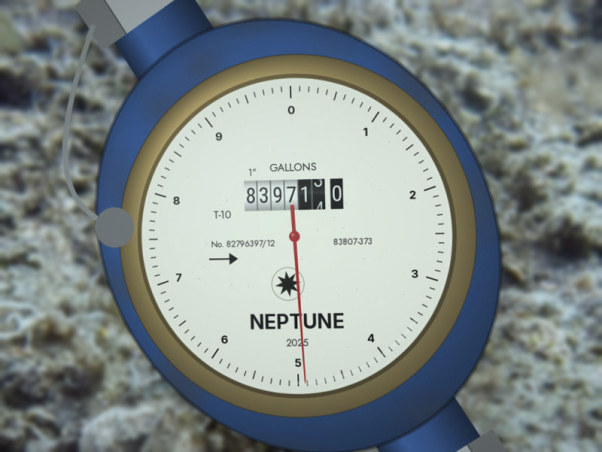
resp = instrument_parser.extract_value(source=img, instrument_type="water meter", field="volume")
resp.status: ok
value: 8397134.9 gal
